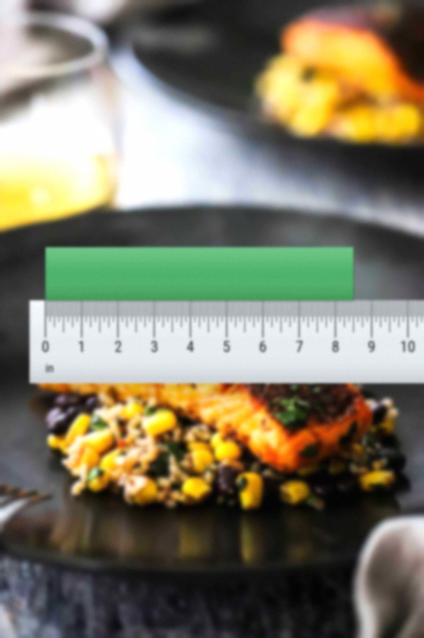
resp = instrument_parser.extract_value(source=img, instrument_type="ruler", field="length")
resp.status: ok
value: 8.5 in
